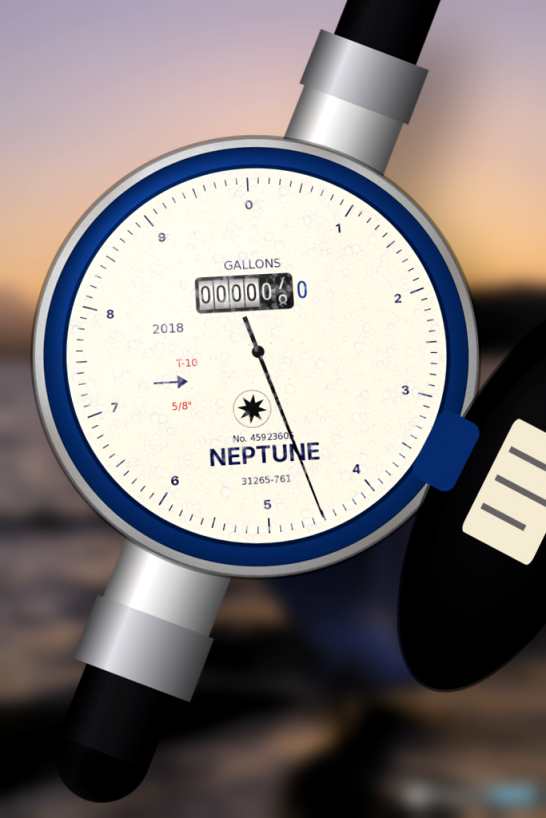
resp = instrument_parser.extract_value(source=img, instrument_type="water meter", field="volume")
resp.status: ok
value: 74.5 gal
